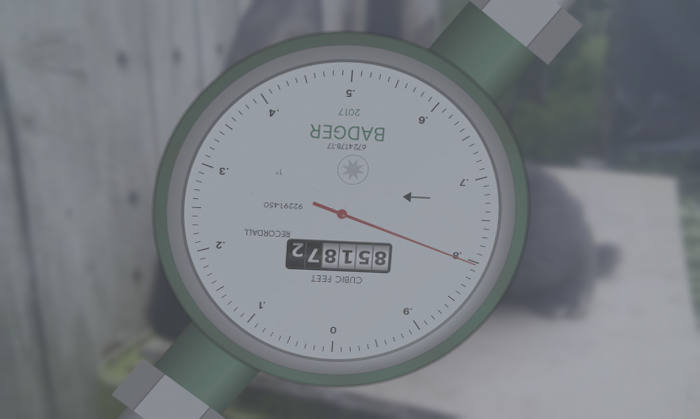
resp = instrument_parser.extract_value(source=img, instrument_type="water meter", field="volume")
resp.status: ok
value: 851871.80 ft³
